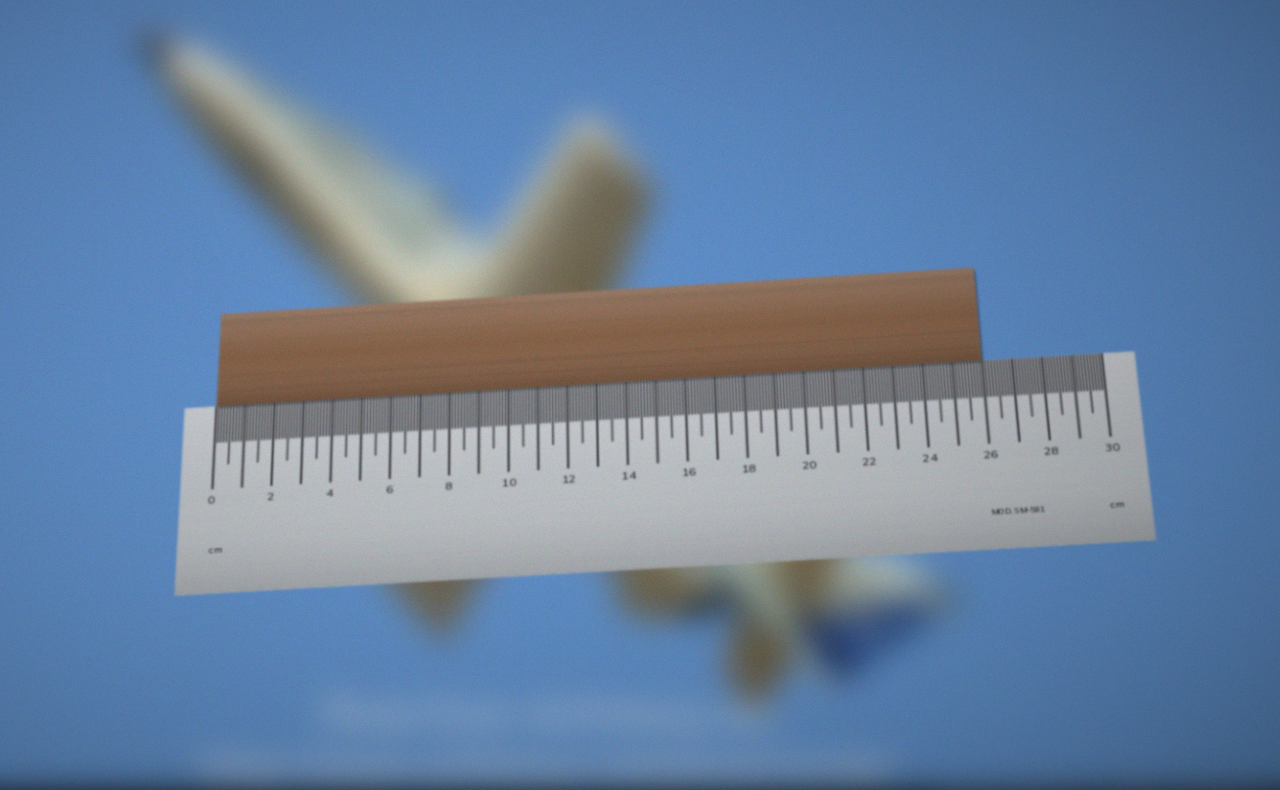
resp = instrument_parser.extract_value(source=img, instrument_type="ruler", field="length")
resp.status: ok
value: 26 cm
